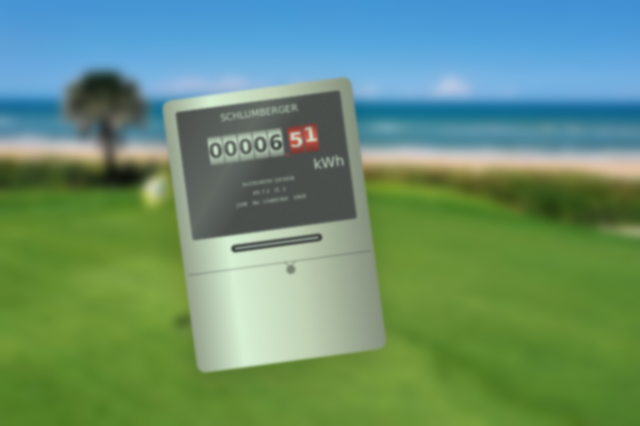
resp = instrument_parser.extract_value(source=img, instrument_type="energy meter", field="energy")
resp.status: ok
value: 6.51 kWh
